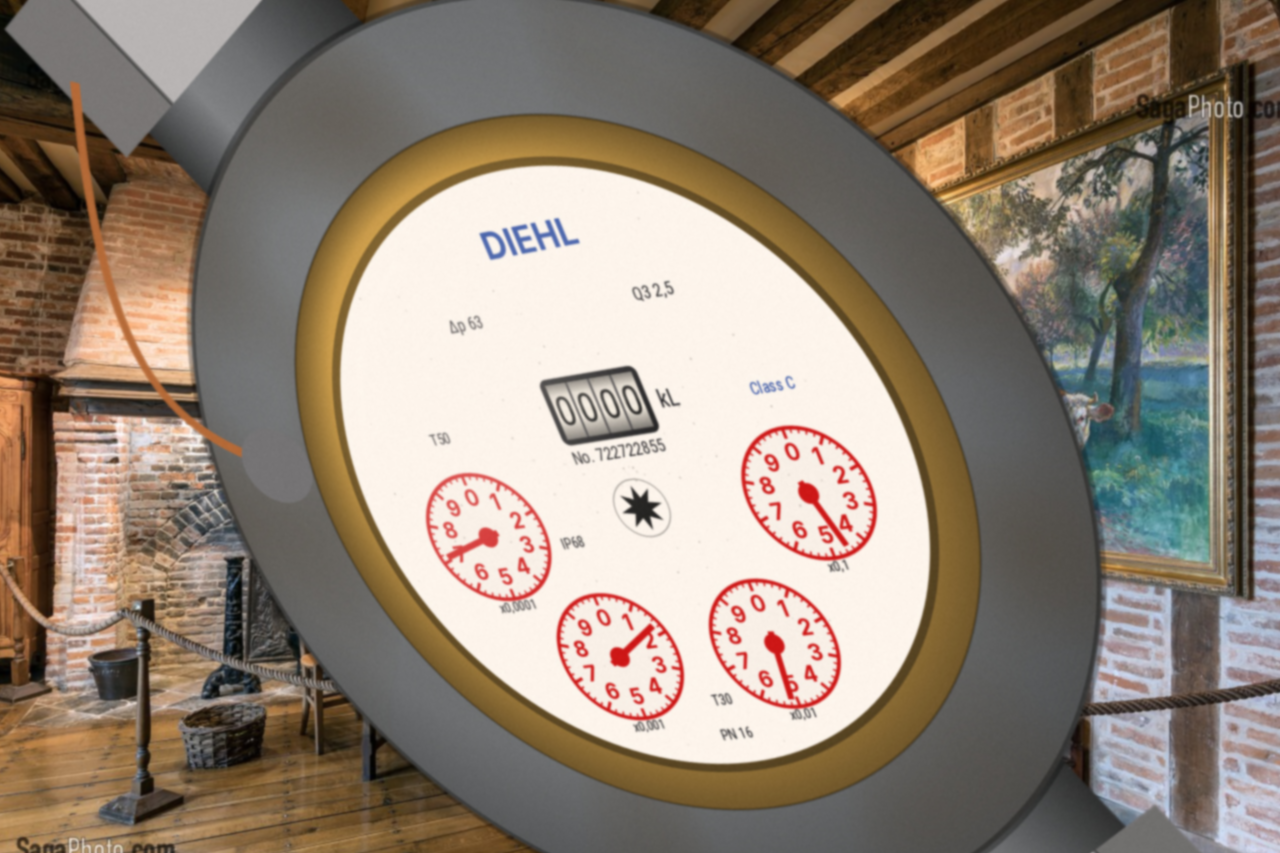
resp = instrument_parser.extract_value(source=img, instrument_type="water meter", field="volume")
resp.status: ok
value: 0.4517 kL
